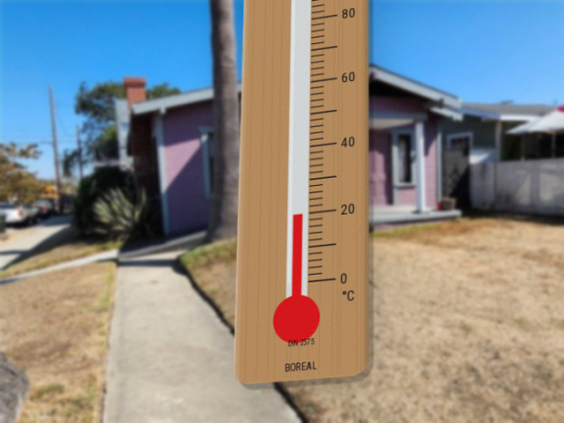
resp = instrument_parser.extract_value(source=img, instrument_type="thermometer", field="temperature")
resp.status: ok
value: 20 °C
